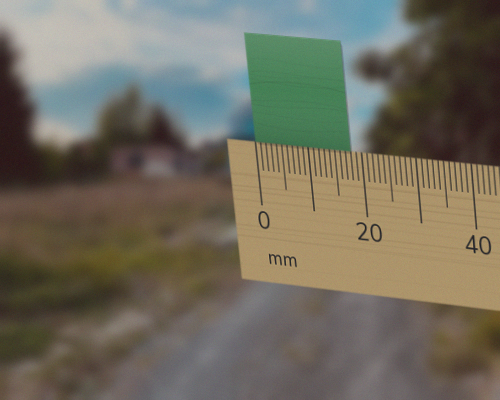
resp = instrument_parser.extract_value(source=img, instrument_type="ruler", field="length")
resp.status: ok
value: 18 mm
